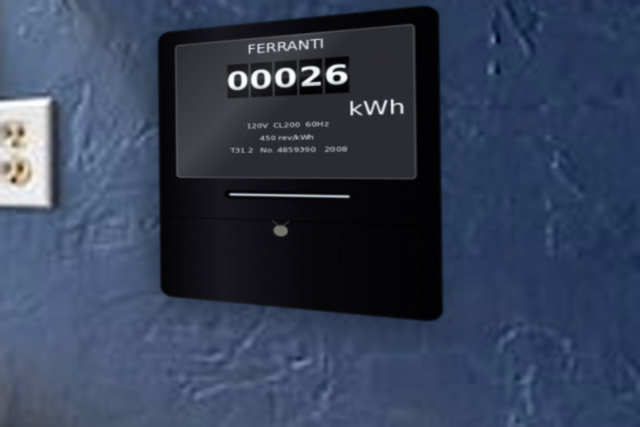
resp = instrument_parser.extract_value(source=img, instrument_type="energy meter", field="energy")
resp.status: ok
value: 26 kWh
